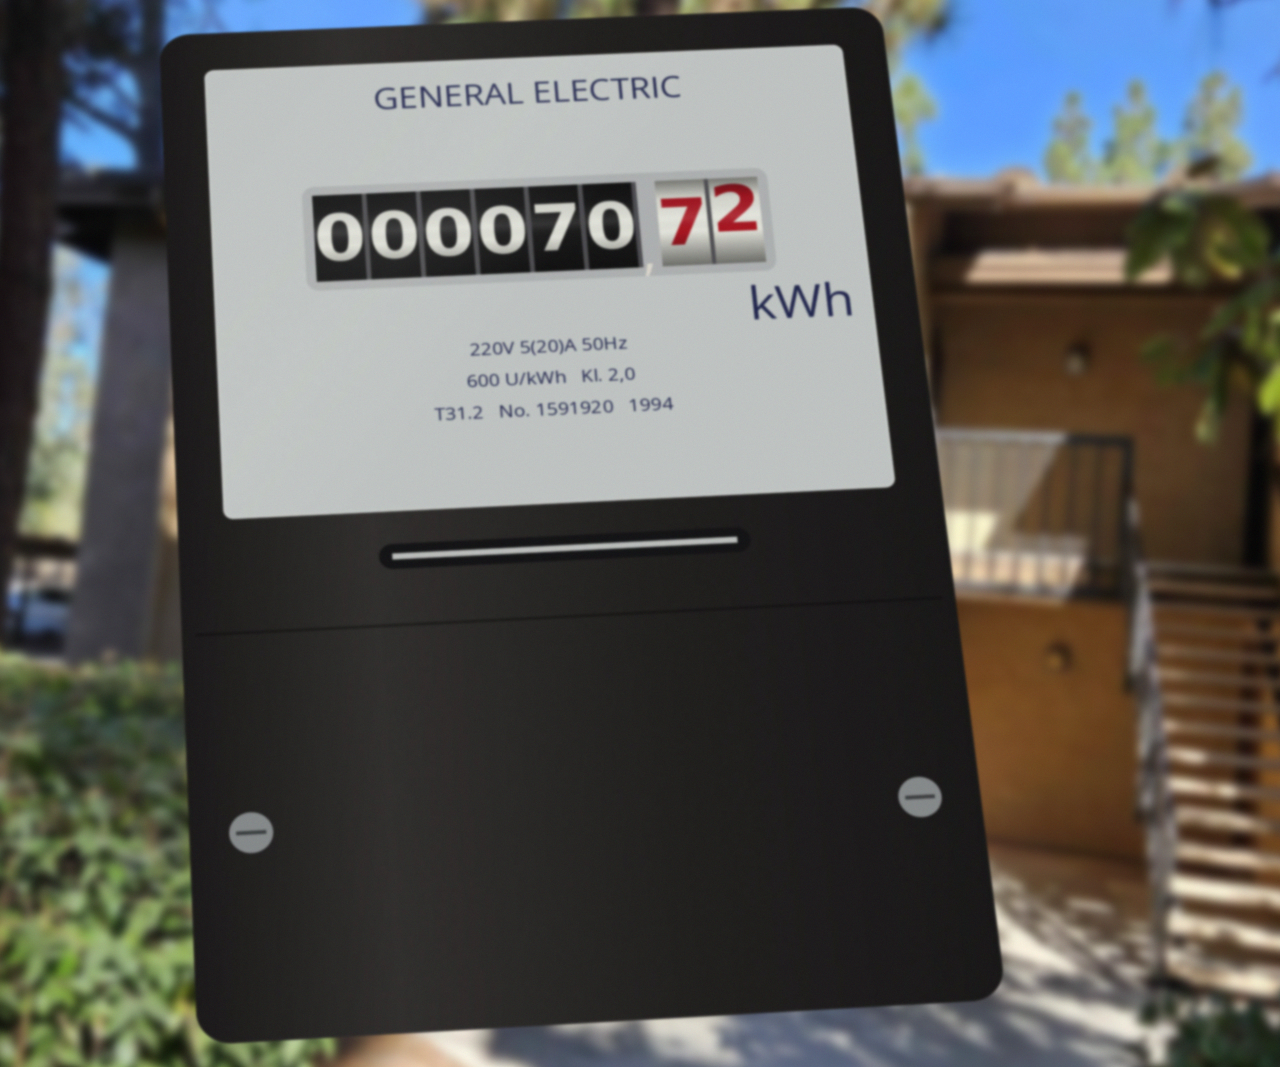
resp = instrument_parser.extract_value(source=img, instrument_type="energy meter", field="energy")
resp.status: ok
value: 70.72 kWh
